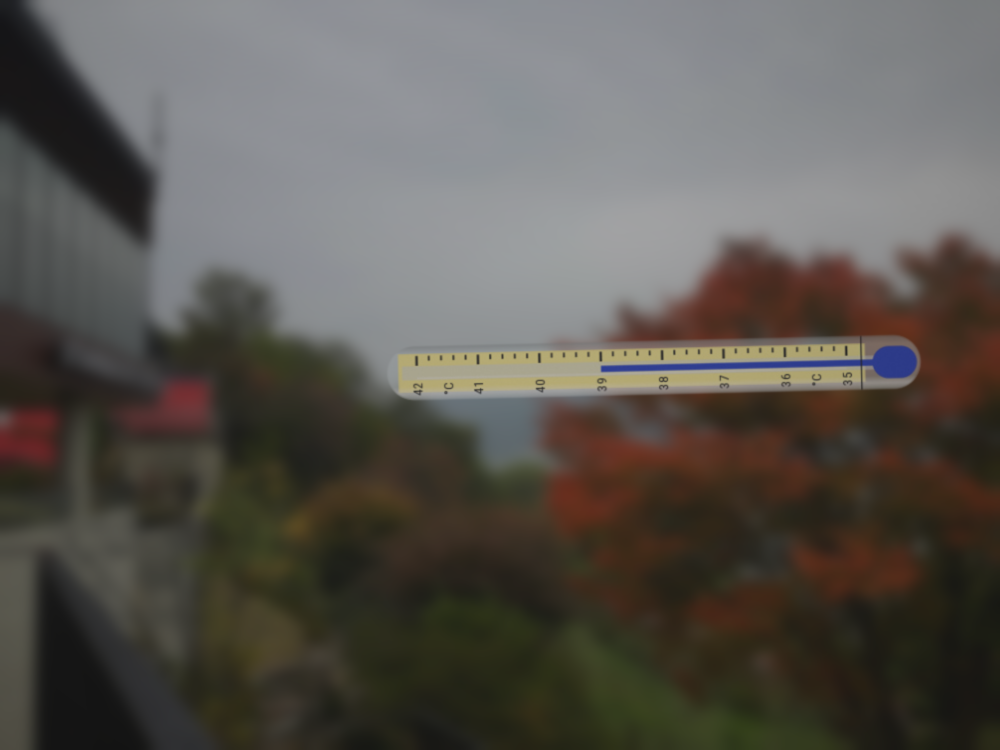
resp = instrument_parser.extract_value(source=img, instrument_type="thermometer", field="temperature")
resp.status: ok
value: 39 °C
